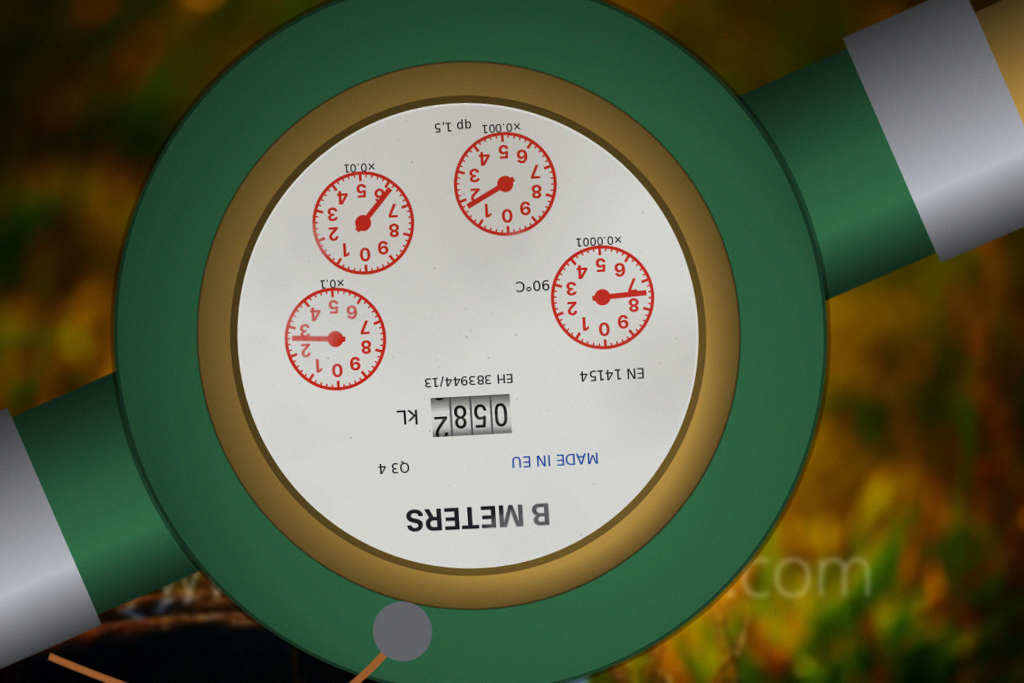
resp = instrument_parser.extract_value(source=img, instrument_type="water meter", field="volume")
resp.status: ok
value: 582.2617 kL
